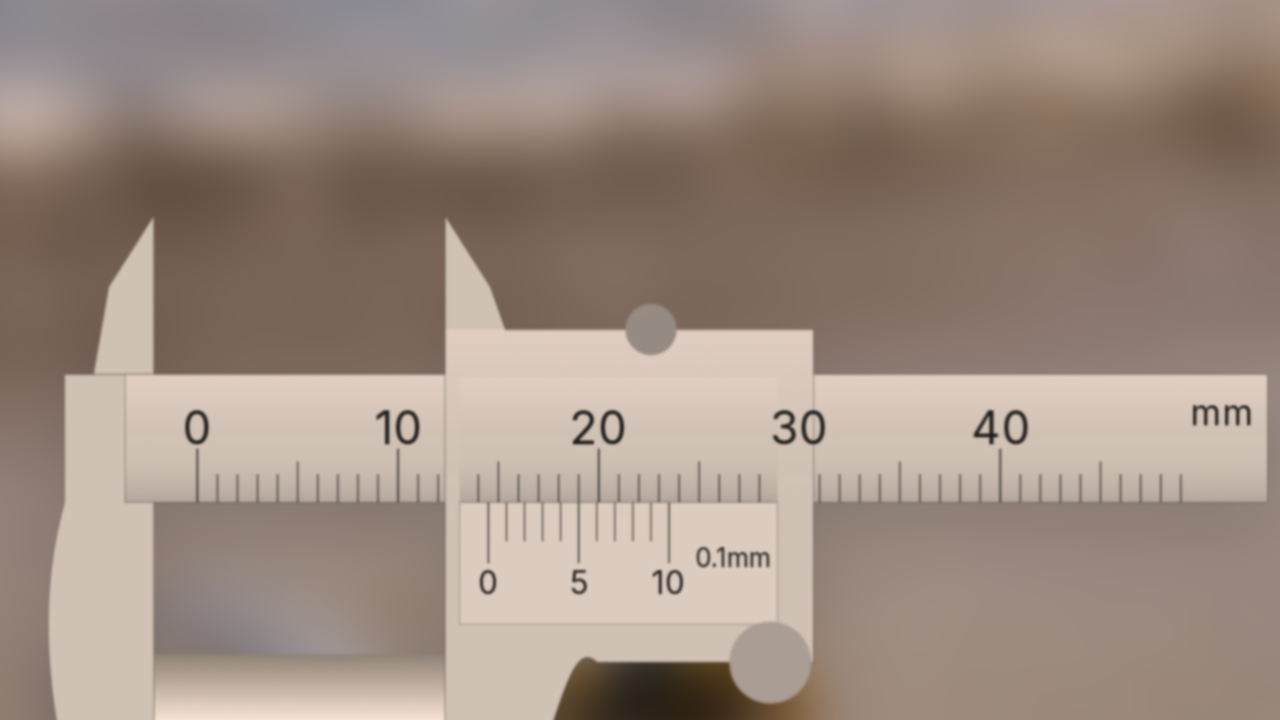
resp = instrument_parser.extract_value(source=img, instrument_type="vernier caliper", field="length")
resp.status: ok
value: 14.5 mm
